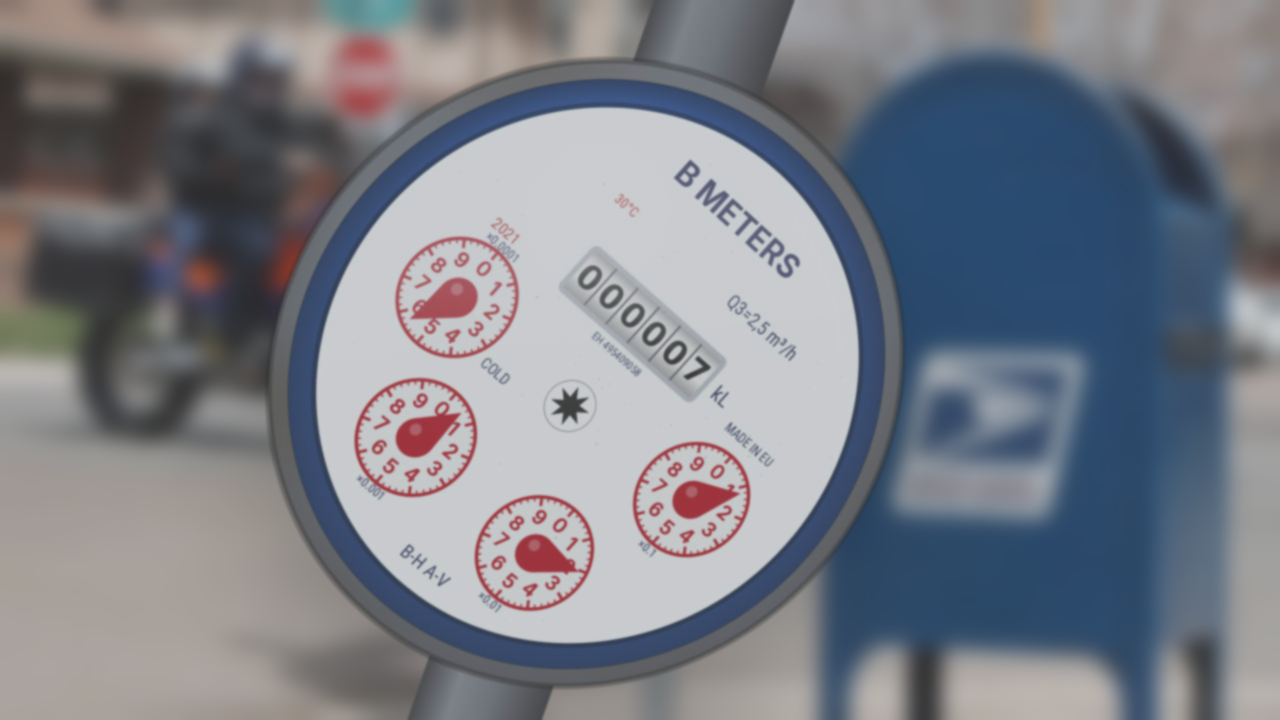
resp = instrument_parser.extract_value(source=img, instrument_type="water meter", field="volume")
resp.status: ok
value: 7.1205 kL
